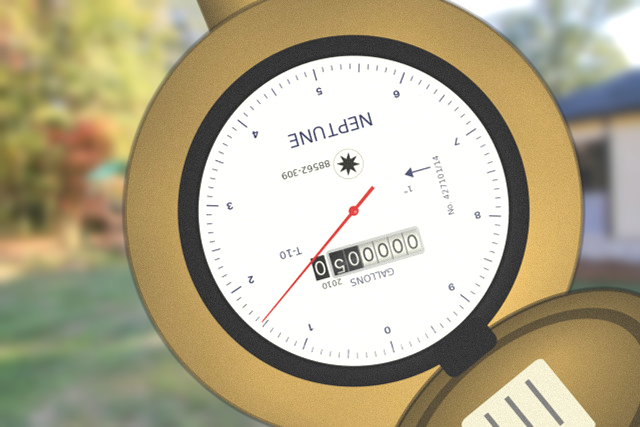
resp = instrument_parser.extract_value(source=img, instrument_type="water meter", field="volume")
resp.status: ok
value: 51.5 gal
